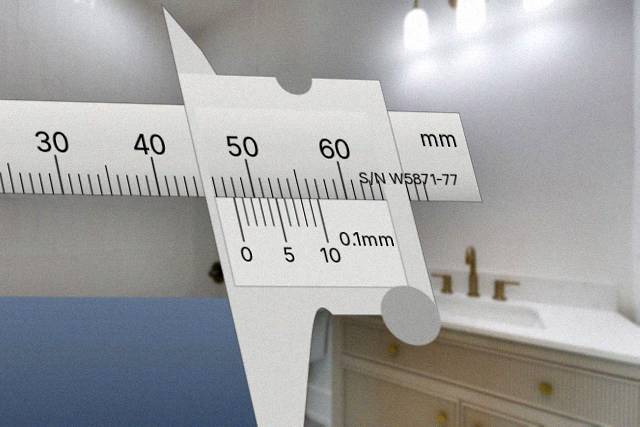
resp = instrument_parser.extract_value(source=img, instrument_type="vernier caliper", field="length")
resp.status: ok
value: 47.8 mm
